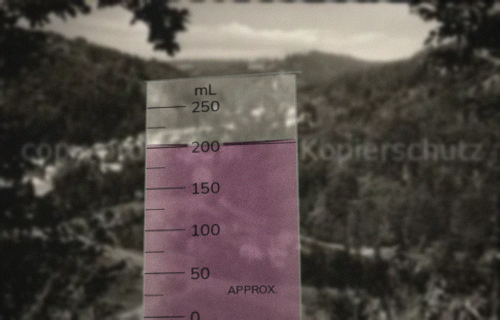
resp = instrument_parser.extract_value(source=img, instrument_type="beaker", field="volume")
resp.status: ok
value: 200 mL
